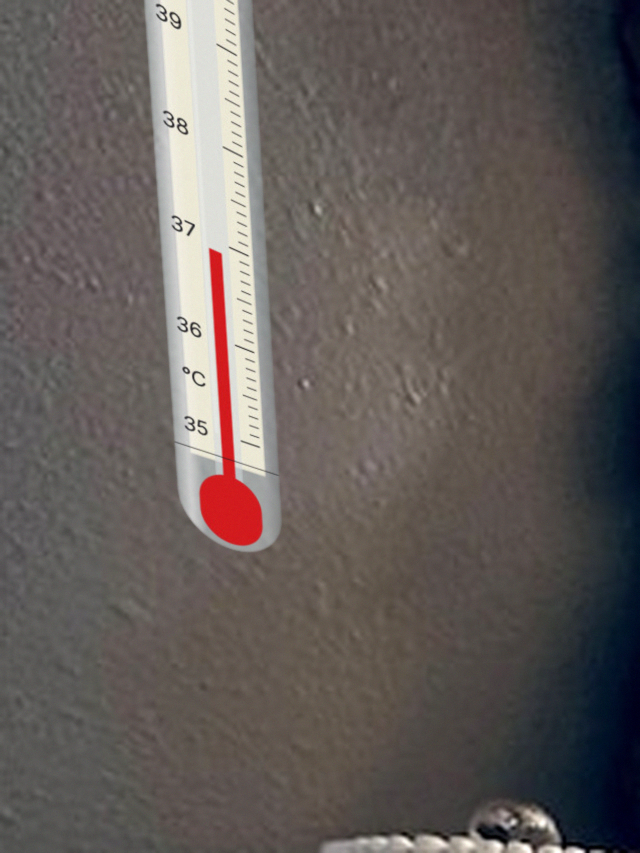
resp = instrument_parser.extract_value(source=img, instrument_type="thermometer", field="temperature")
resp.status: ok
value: 36.9 °C
